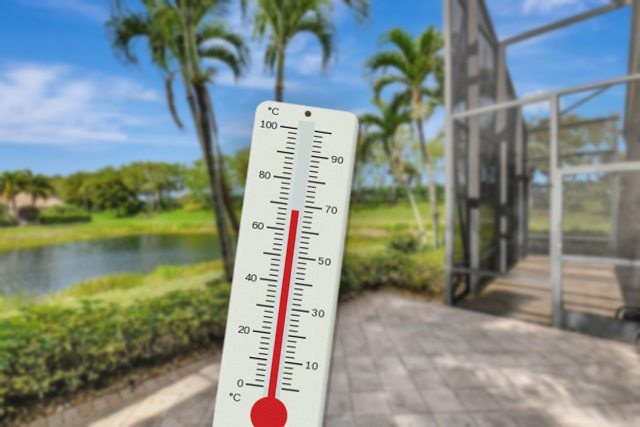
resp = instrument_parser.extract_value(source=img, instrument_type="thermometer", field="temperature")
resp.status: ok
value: 68 °C
